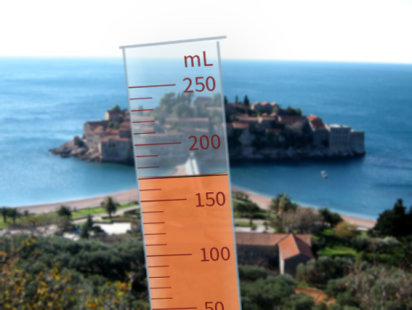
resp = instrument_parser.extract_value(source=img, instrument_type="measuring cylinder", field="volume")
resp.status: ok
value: 170 mL
